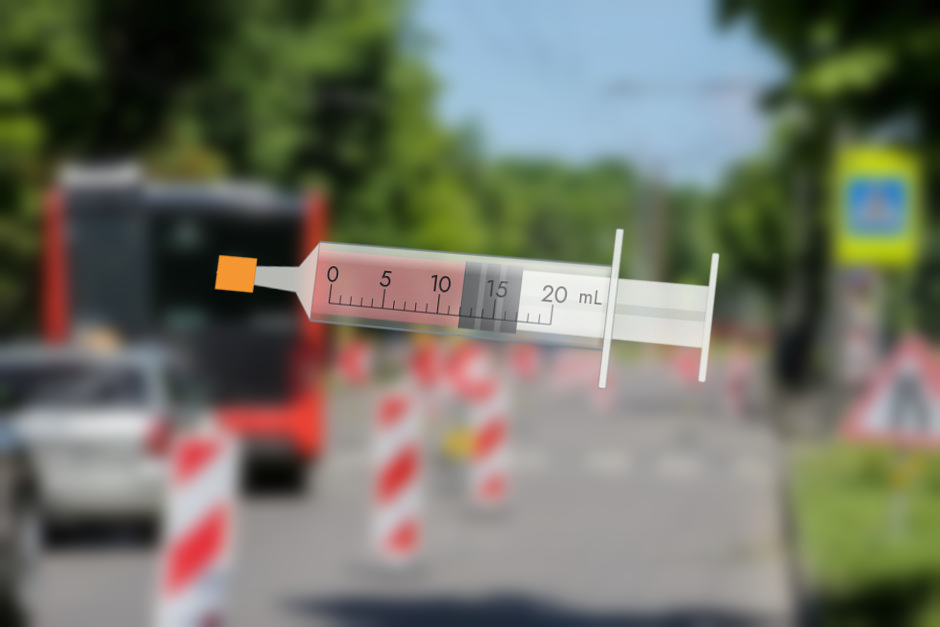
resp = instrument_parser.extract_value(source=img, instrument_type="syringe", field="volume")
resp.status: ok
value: 12 mL
